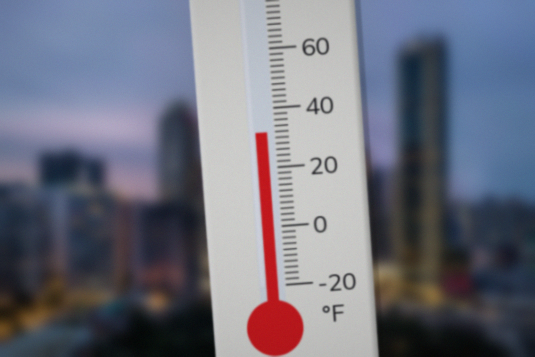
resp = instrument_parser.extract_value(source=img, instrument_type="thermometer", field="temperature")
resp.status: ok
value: 32 °F
